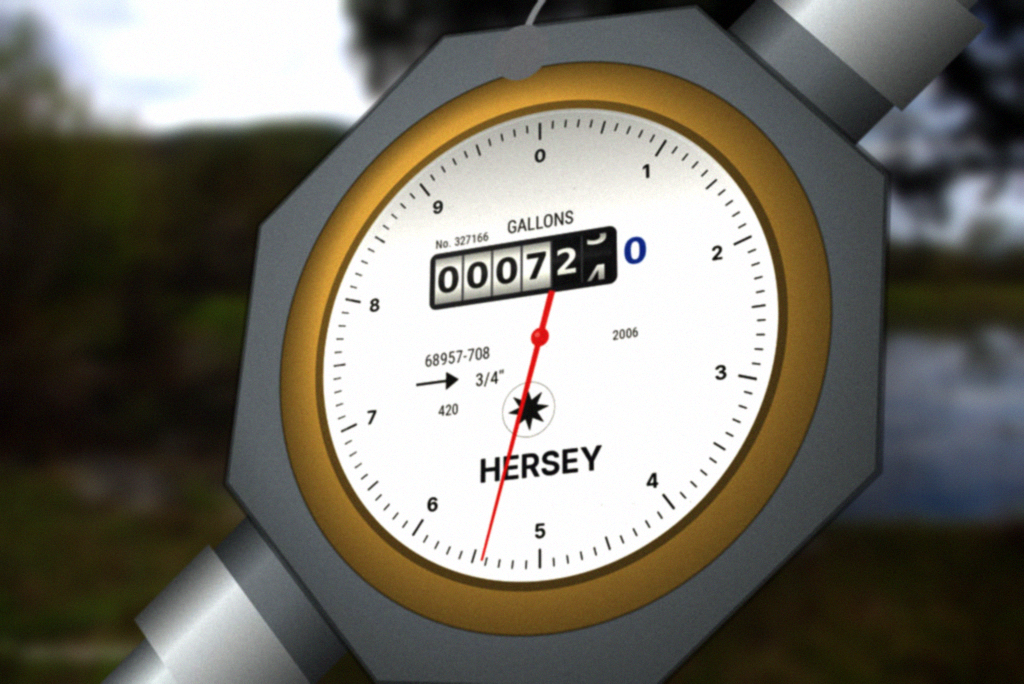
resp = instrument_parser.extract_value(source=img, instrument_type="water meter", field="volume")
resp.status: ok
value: 7235.4 gal
